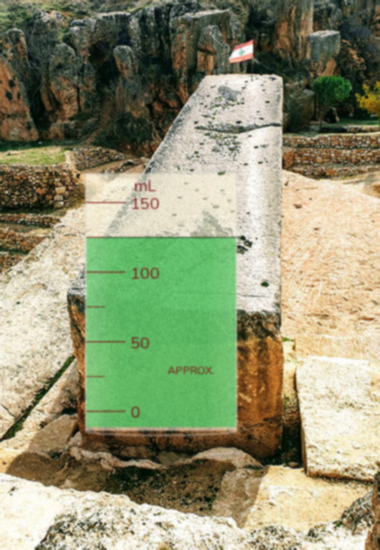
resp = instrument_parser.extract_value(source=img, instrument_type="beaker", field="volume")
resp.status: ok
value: 125 mL
